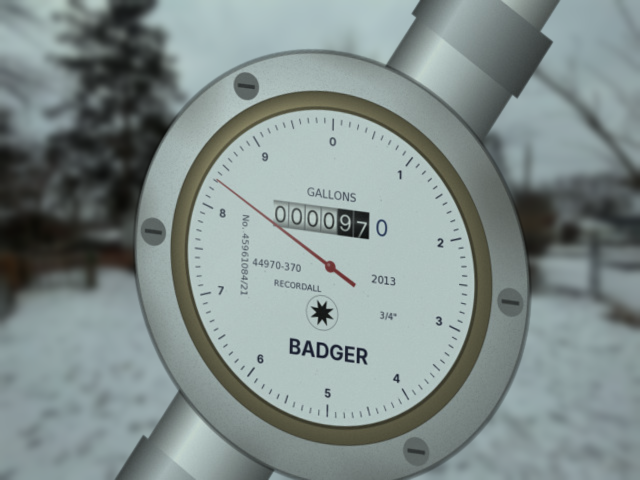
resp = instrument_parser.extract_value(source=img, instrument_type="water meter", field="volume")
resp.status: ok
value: 968.3 gal
